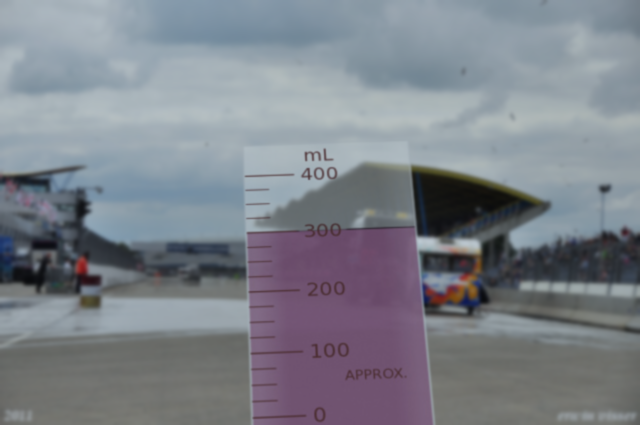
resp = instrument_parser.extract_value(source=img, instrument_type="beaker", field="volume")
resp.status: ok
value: 300 mL
